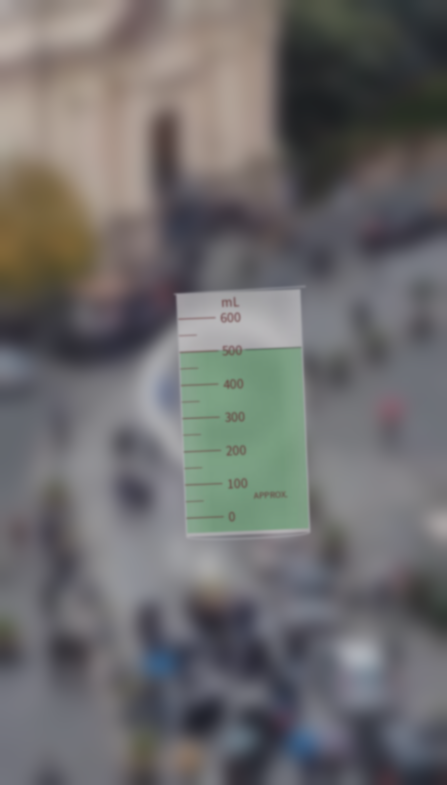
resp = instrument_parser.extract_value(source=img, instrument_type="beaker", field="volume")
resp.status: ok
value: 500 mL
